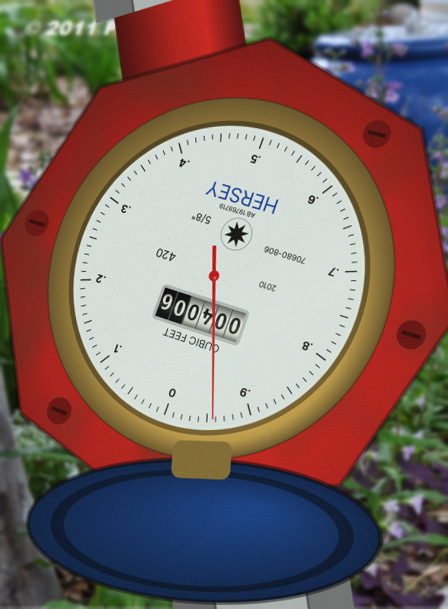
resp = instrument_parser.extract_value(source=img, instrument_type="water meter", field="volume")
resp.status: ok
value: 4005.94 ft³
